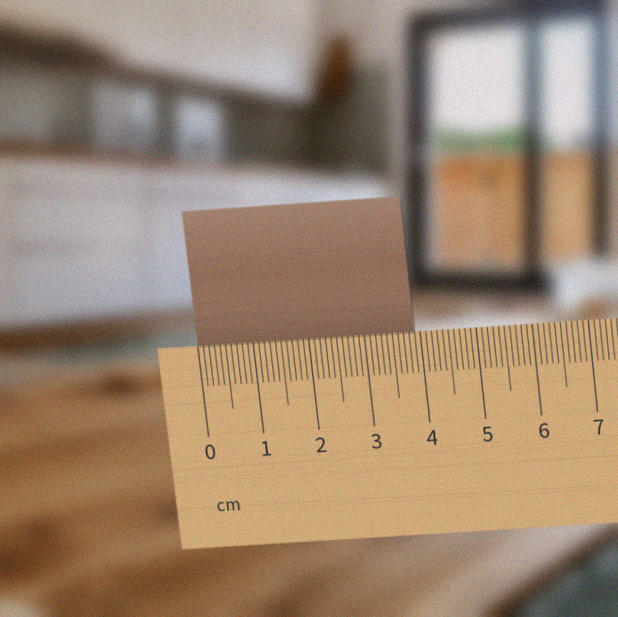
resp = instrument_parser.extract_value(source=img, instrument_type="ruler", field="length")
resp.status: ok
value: 3.9 cm
